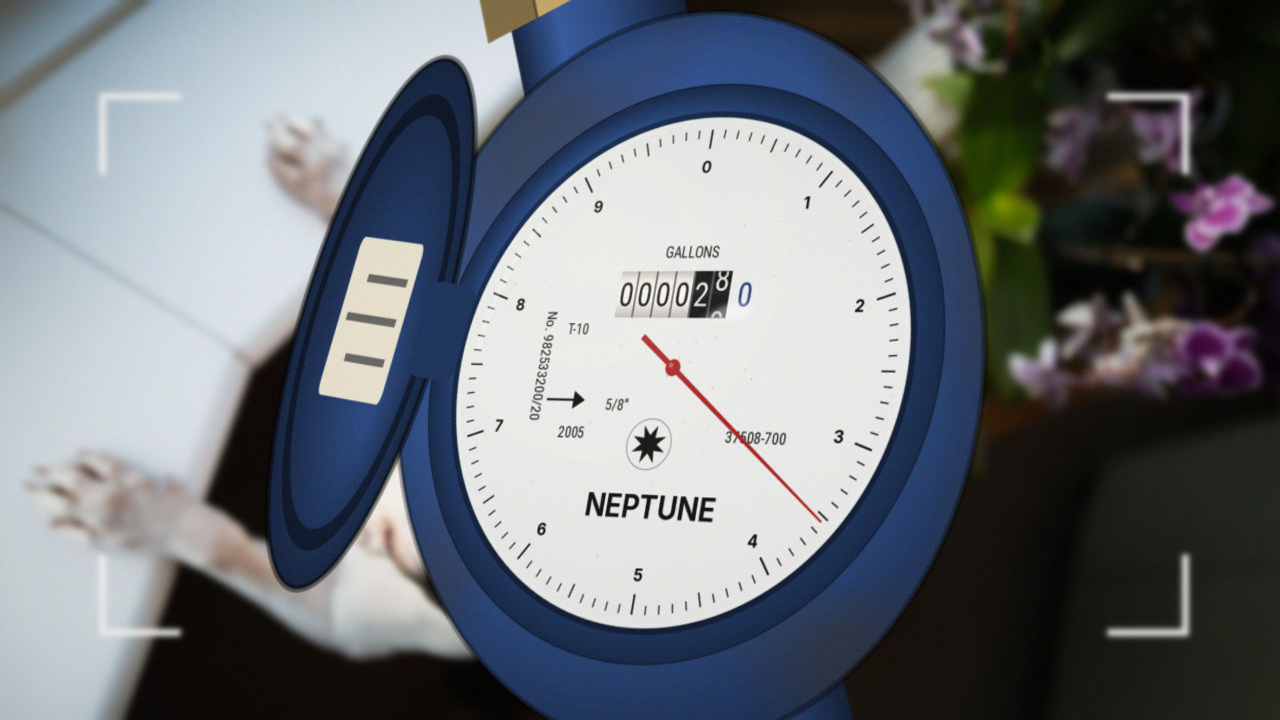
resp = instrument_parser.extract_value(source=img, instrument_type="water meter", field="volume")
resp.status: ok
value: 283.5 gal
